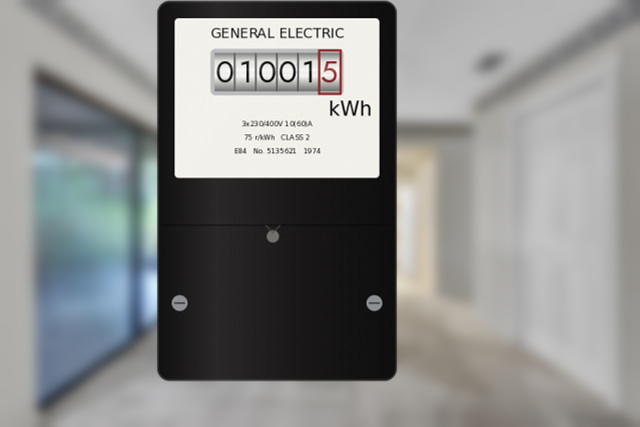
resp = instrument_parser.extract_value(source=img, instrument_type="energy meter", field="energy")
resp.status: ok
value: 1001.5 kWh
